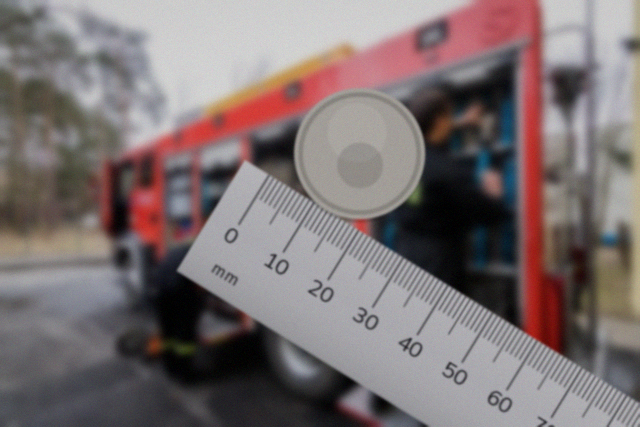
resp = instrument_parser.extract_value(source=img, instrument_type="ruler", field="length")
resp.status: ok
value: 25 mm
